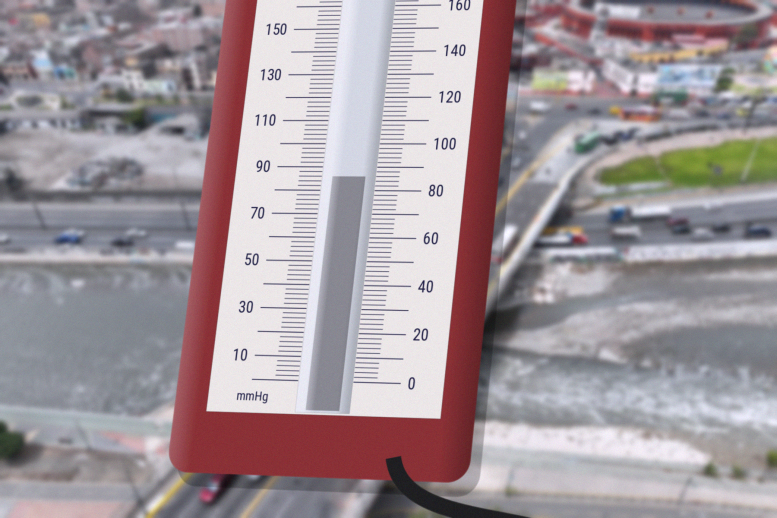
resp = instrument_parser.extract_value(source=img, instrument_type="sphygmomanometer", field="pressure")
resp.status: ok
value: 86 mmHg
